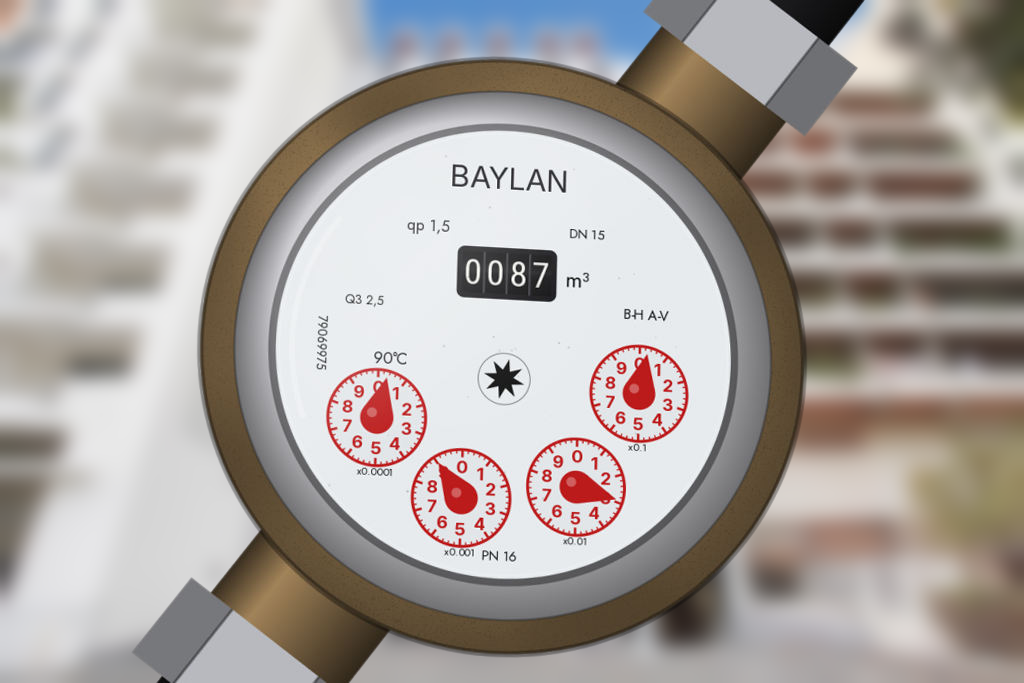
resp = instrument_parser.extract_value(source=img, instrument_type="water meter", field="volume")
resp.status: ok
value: 87.0290 m³
